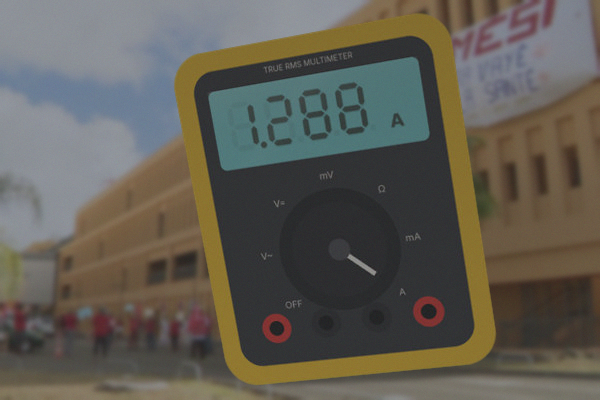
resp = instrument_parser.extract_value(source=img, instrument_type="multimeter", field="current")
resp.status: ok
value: 1.288 A
